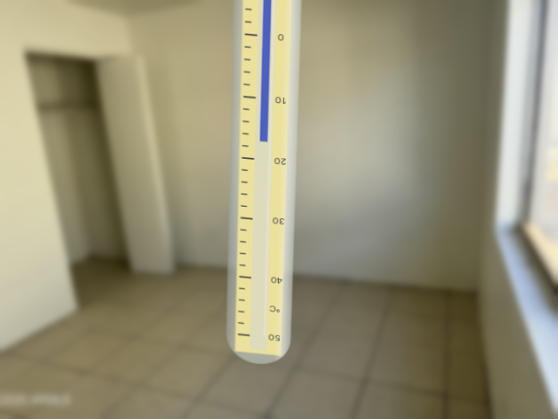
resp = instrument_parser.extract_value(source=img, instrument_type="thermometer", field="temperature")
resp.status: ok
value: 17 °C
